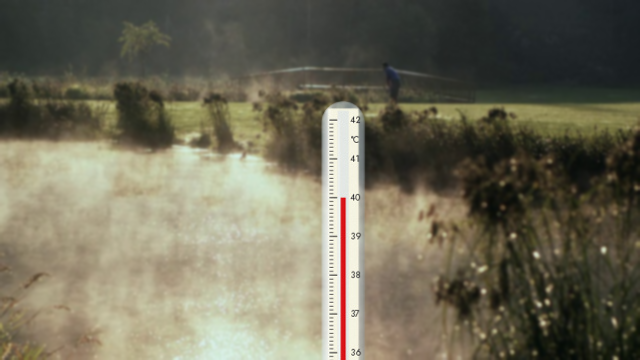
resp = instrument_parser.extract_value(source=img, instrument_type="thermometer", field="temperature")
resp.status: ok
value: 40 °C
